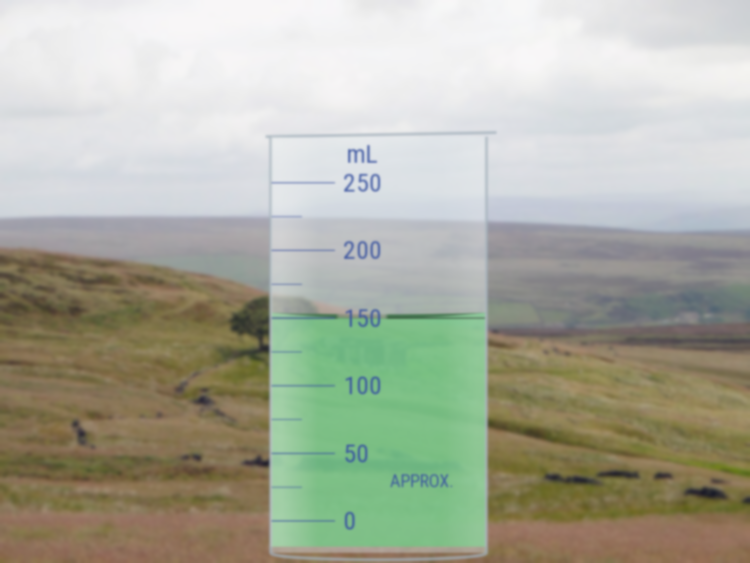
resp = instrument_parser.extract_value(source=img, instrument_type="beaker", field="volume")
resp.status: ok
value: 150 mL
